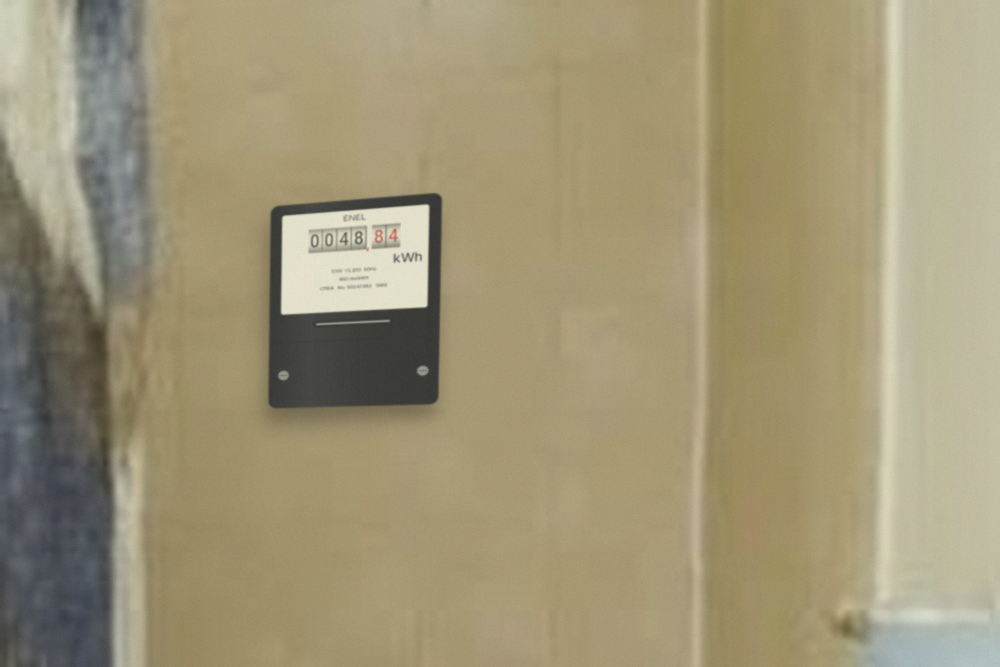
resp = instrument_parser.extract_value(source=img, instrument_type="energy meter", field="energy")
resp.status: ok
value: 48.84 kWh
